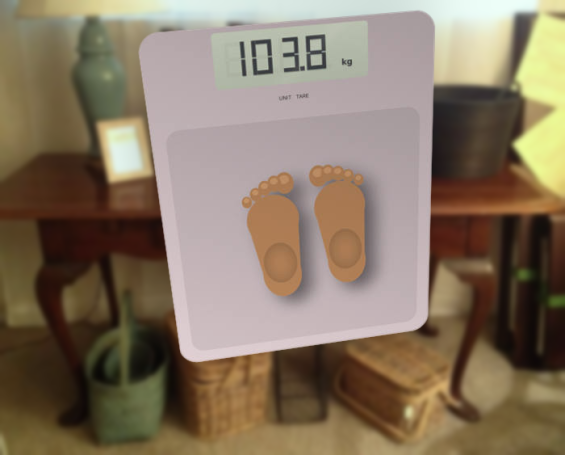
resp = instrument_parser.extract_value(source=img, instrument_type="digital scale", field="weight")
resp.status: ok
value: 103.8 kg
